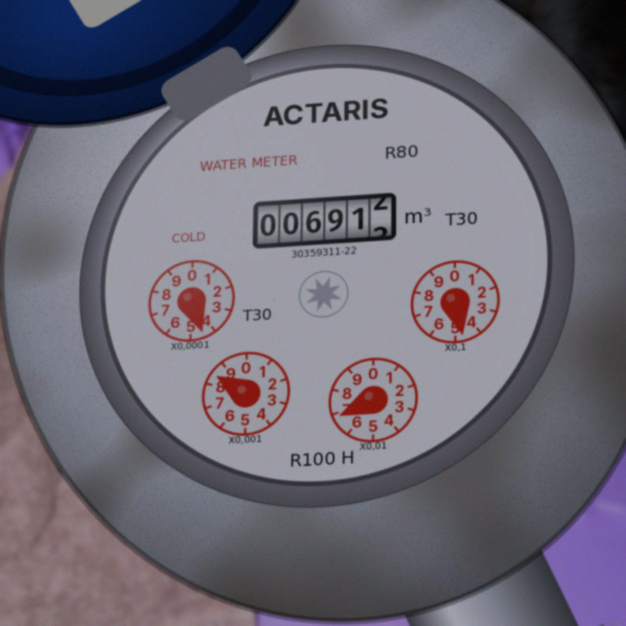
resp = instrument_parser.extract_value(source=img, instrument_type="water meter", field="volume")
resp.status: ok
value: 6912.4684 m³
